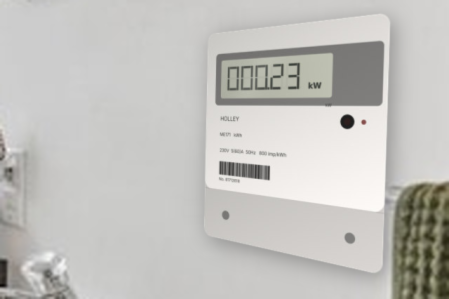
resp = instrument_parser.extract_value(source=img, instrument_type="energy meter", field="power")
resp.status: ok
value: 0.23 kW
